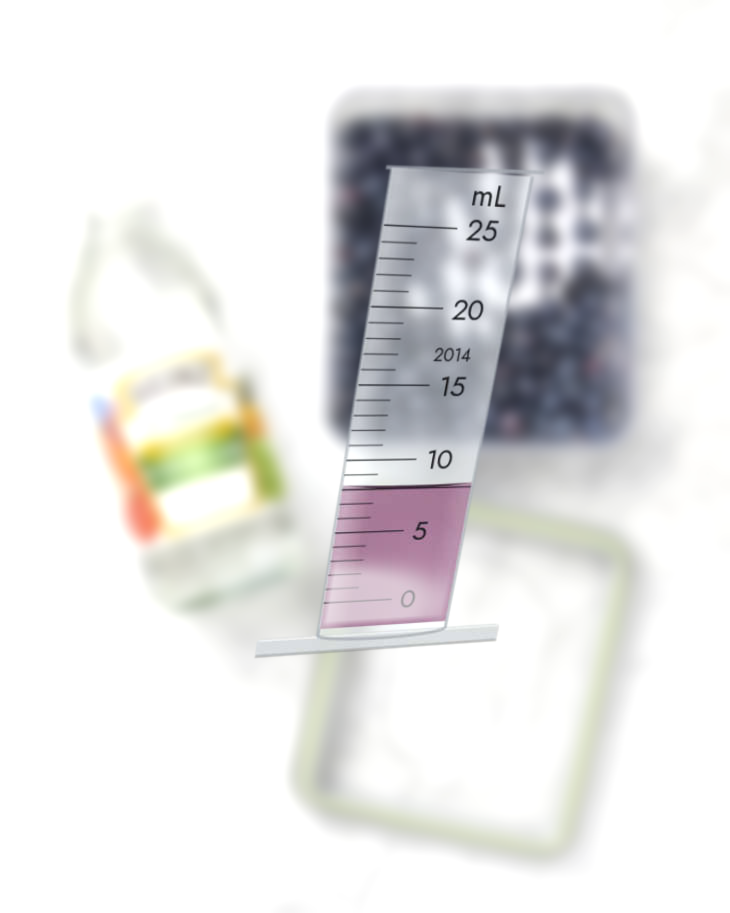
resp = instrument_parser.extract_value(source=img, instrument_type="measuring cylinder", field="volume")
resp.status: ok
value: 8 mL
